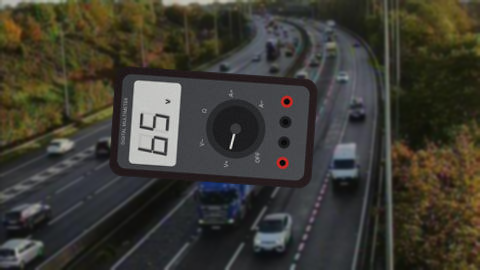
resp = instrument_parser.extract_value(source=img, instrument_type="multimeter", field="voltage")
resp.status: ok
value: 65 V
